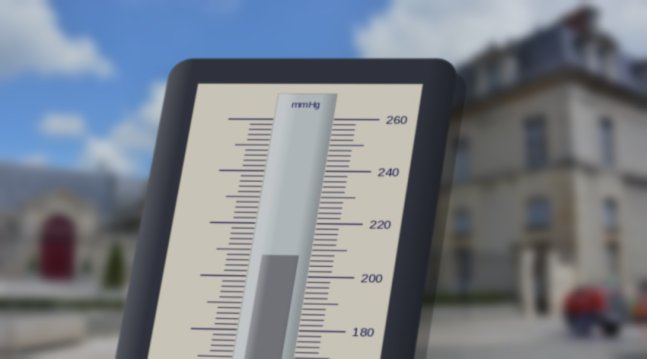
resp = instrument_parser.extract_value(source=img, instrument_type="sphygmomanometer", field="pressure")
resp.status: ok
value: 208 mmHg
